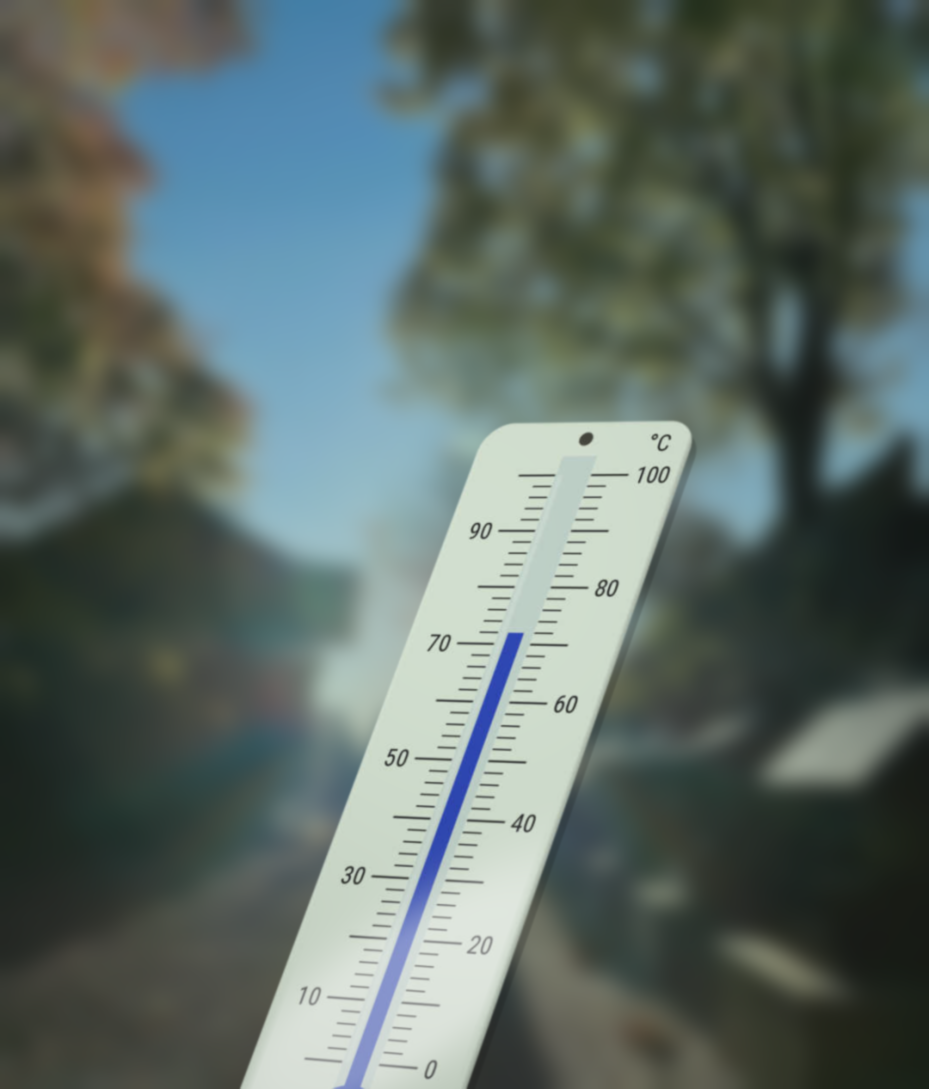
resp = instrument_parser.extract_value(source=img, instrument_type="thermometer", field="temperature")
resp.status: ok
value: 72 °C
